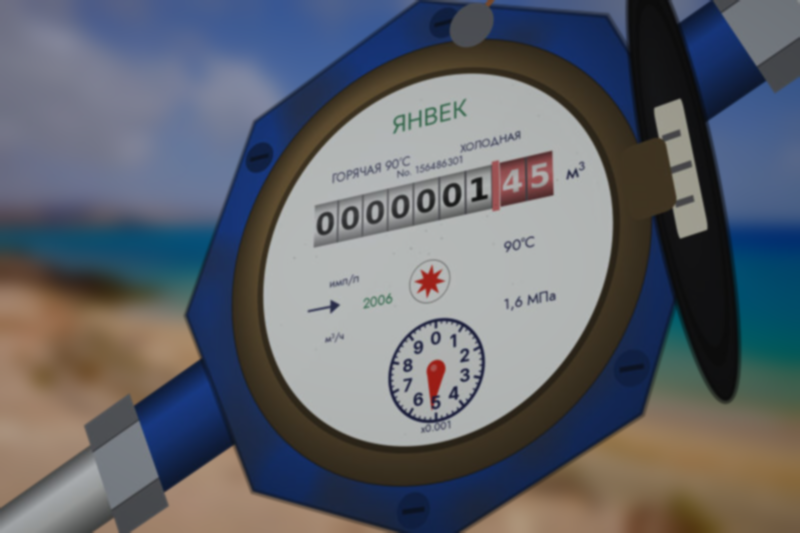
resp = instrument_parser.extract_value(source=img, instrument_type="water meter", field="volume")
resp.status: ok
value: 1.455 m³
